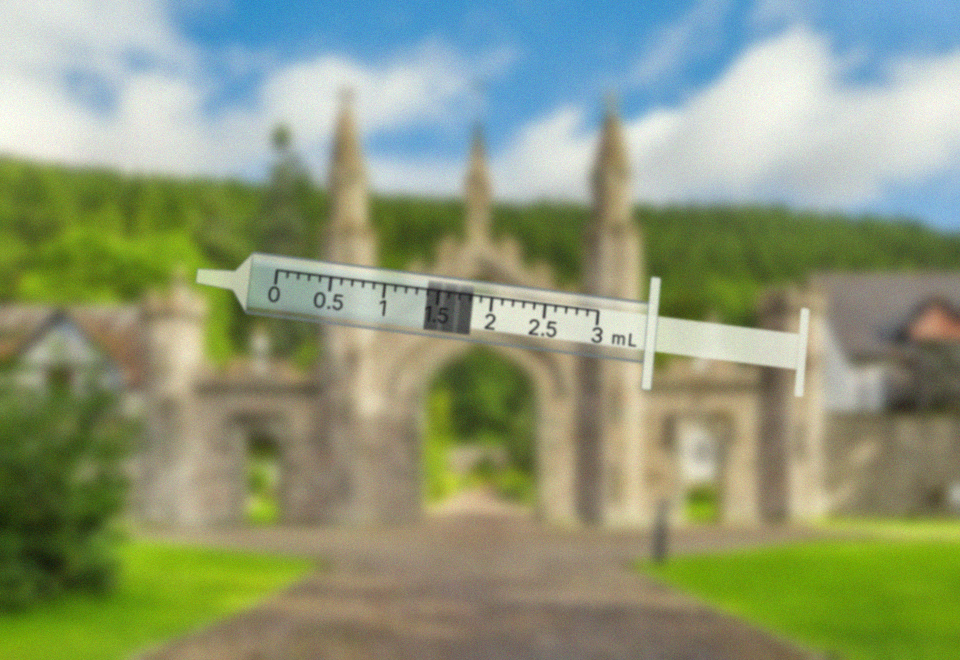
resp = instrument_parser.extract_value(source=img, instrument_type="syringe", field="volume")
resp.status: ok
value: 1.4 mL
